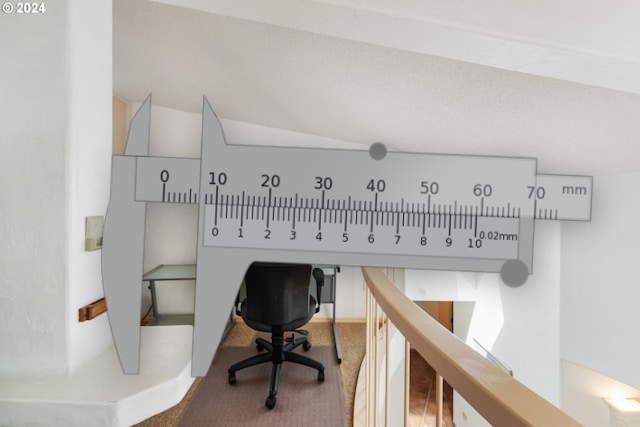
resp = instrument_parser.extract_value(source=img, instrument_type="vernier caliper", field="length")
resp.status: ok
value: 10.0 mm
